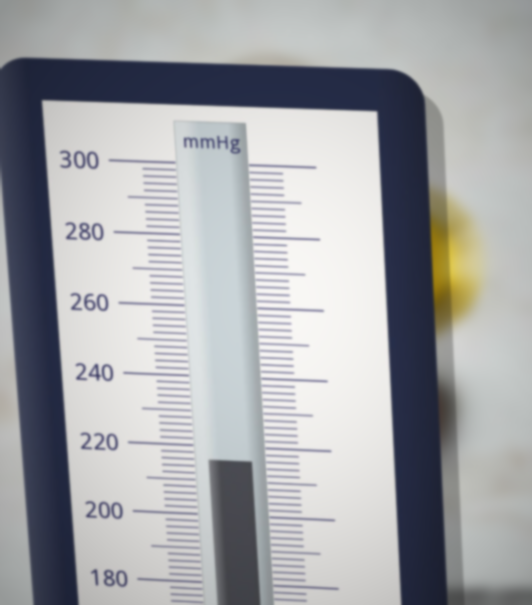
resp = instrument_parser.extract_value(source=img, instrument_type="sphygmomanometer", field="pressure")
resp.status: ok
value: 216 mmHg
